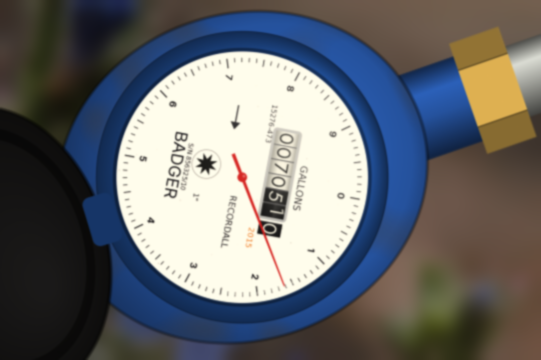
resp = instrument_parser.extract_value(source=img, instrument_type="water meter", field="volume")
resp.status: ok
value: 70511.6 gal
